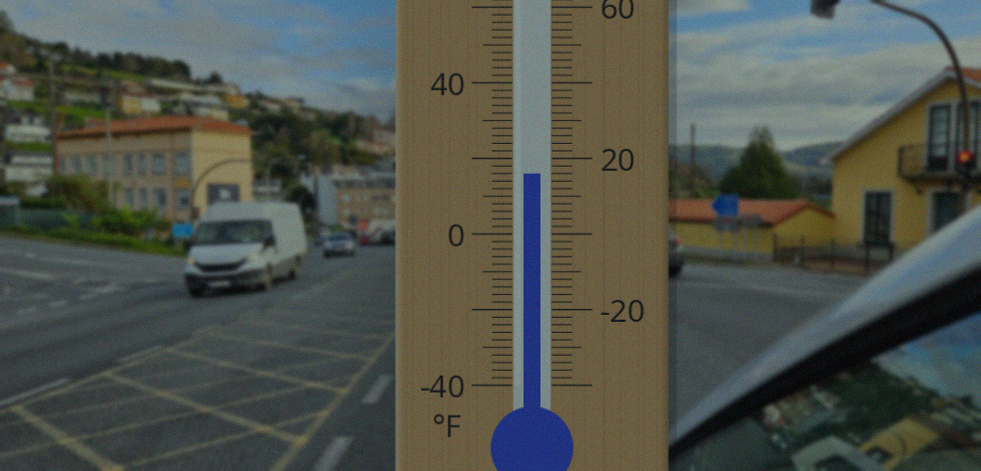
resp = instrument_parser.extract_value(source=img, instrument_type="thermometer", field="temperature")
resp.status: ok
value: 16 °F
